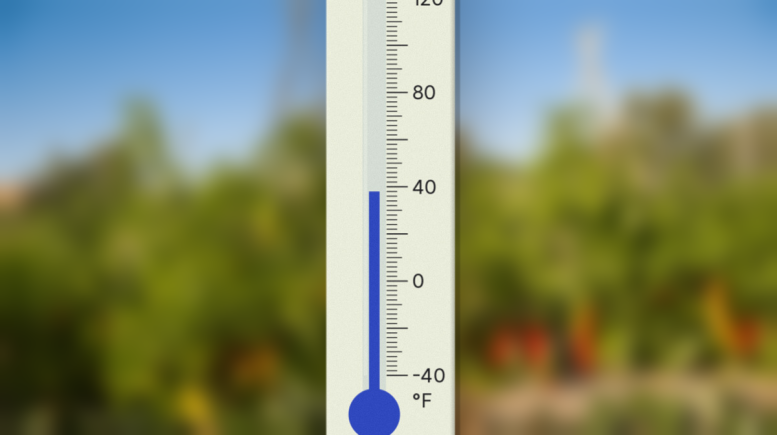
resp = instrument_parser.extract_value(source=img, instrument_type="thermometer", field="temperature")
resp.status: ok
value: 38 °F
